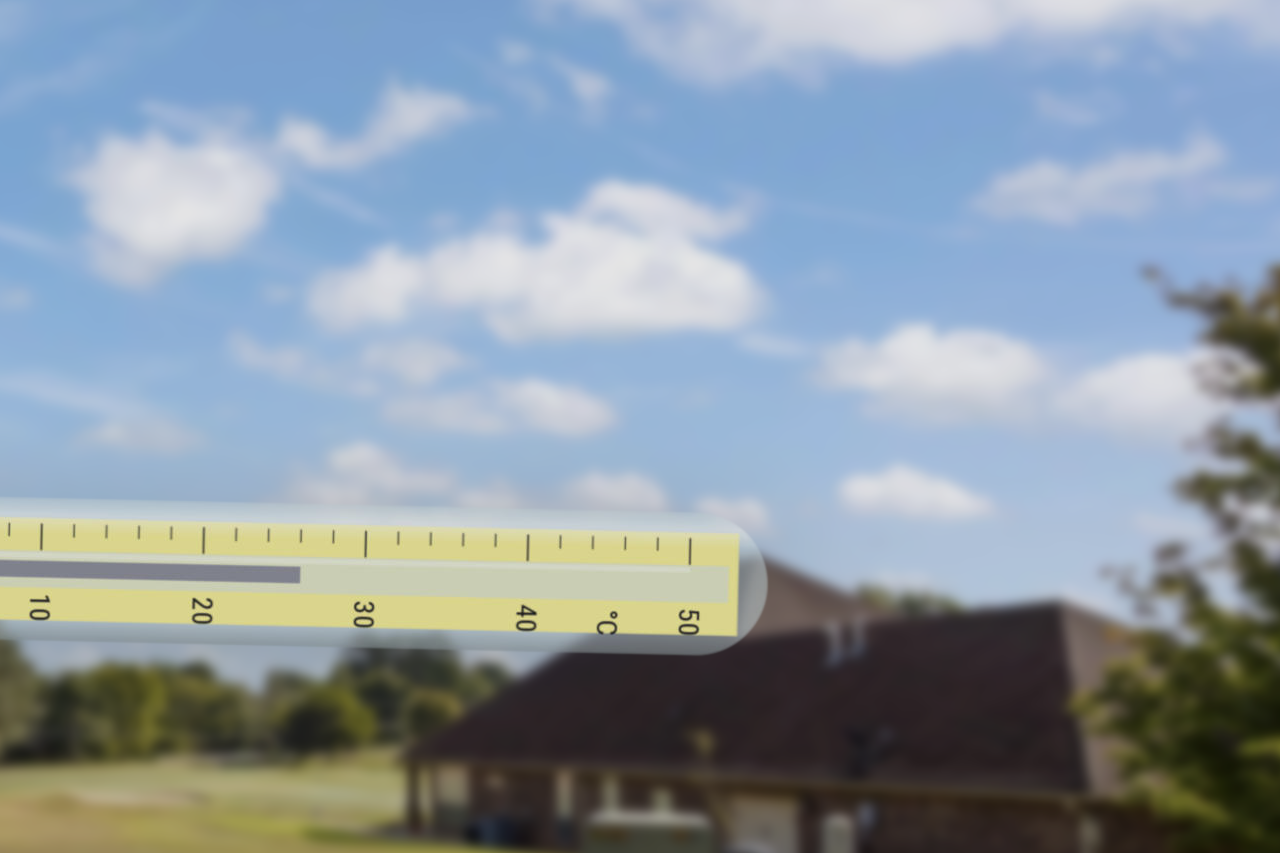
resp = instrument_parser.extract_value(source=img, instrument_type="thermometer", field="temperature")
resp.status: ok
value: 26 °C
